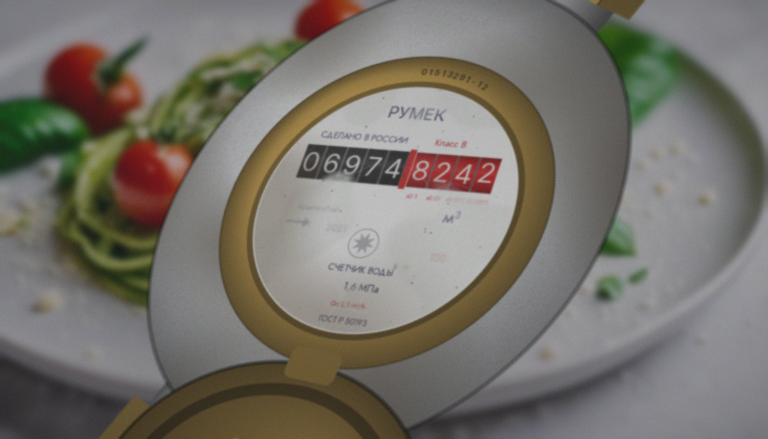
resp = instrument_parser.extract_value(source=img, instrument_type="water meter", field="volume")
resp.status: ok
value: 6974.8242 m³
